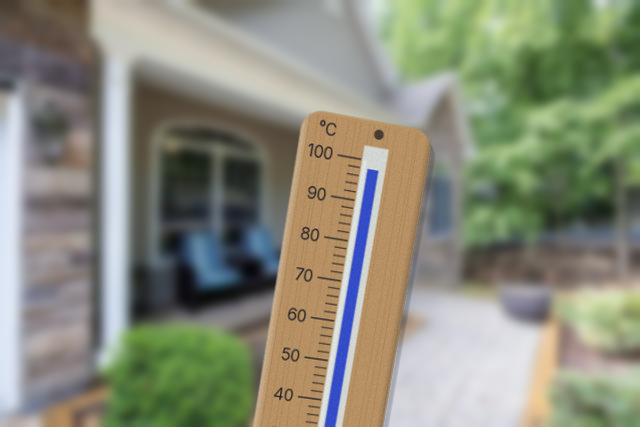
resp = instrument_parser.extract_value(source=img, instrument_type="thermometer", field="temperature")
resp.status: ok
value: 98 °C
